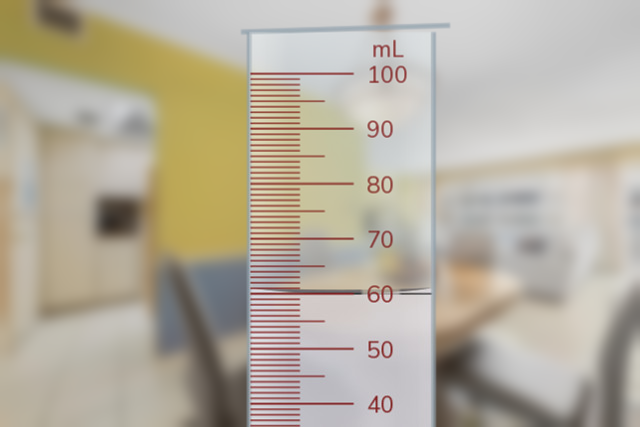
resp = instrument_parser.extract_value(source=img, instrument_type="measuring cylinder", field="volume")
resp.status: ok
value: 60 mL
